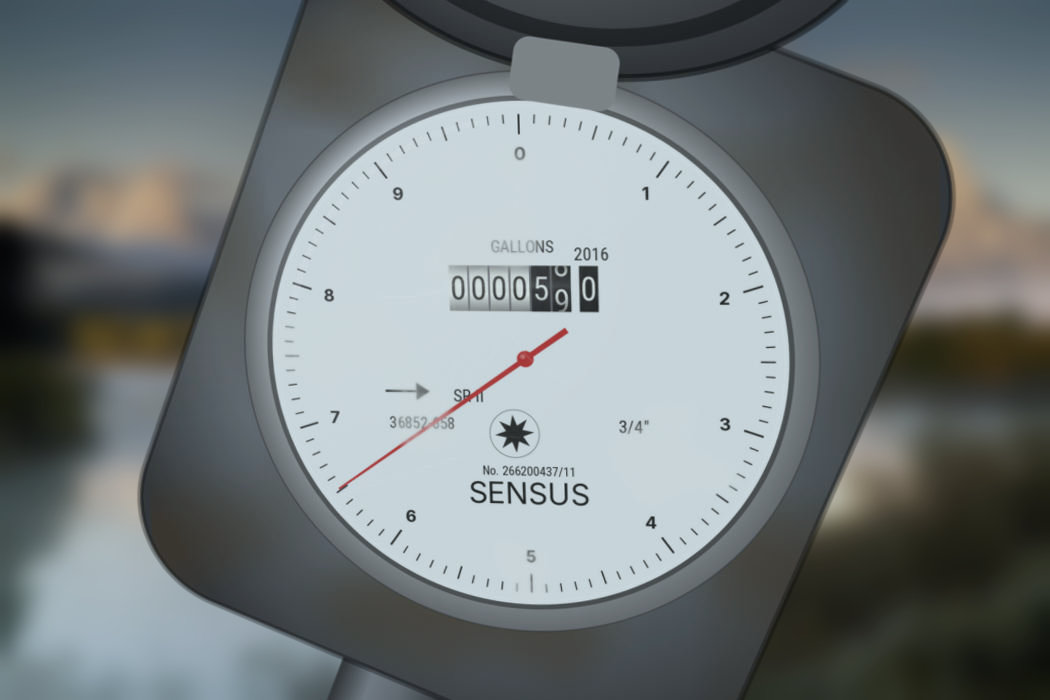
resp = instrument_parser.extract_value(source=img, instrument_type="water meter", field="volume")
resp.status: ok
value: 586.5 gal
